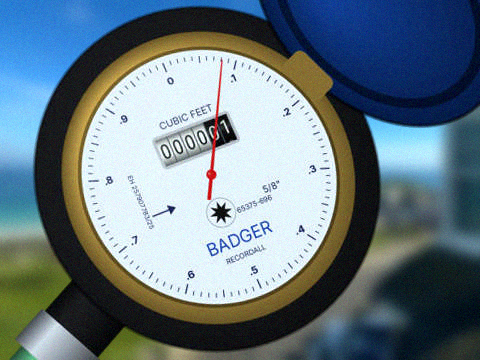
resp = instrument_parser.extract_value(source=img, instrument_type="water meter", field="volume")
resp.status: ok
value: 1.08 ft³
